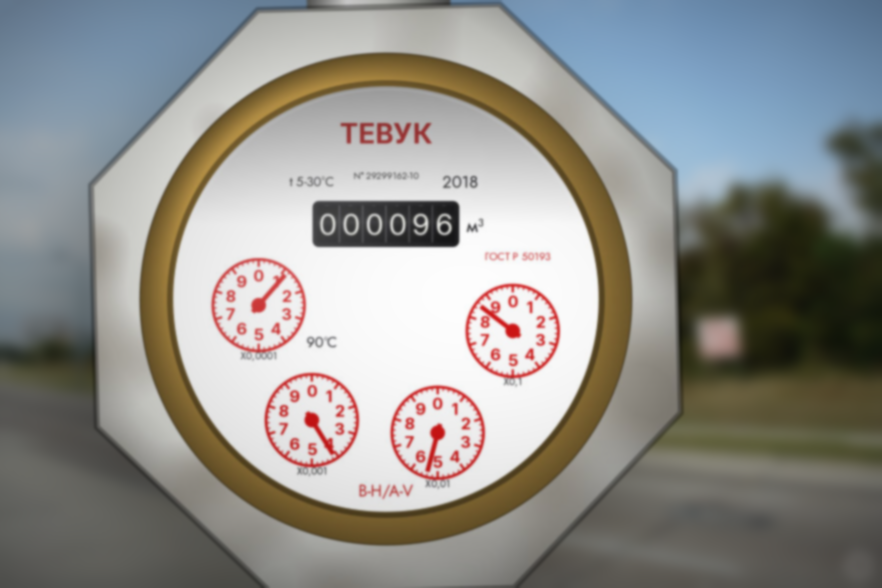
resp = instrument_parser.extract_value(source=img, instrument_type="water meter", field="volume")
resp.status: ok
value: 96.8541 m³
